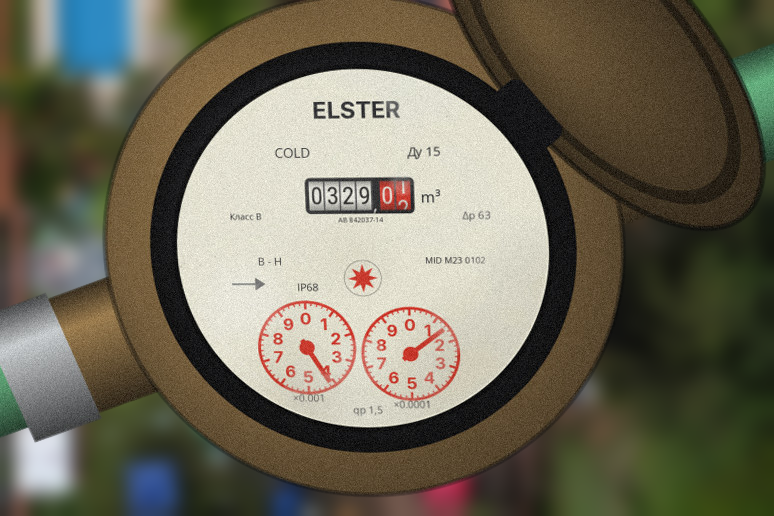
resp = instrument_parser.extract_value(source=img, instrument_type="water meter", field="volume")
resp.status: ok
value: 329.0141 m³
